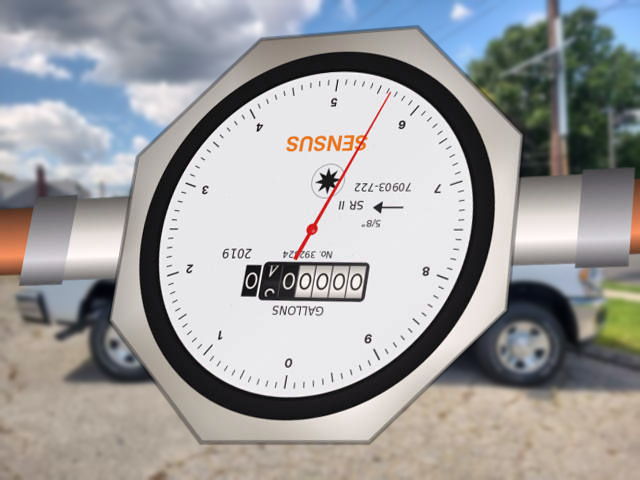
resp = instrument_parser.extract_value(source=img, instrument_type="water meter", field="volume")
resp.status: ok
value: 35.6 gal
